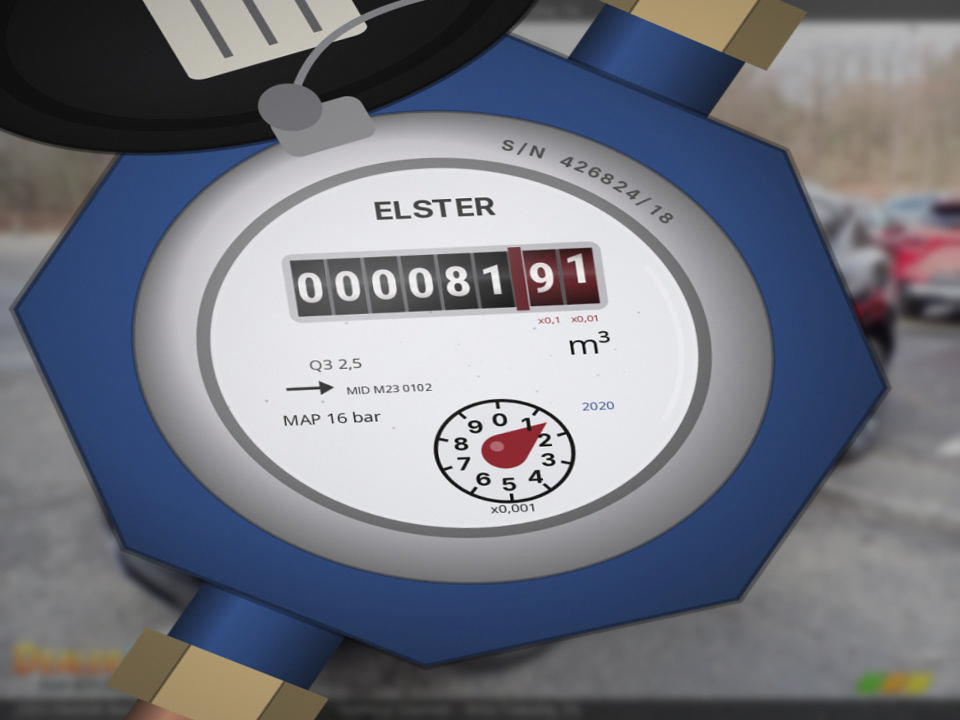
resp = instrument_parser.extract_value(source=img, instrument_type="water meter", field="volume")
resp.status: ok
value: 81.911 m³
